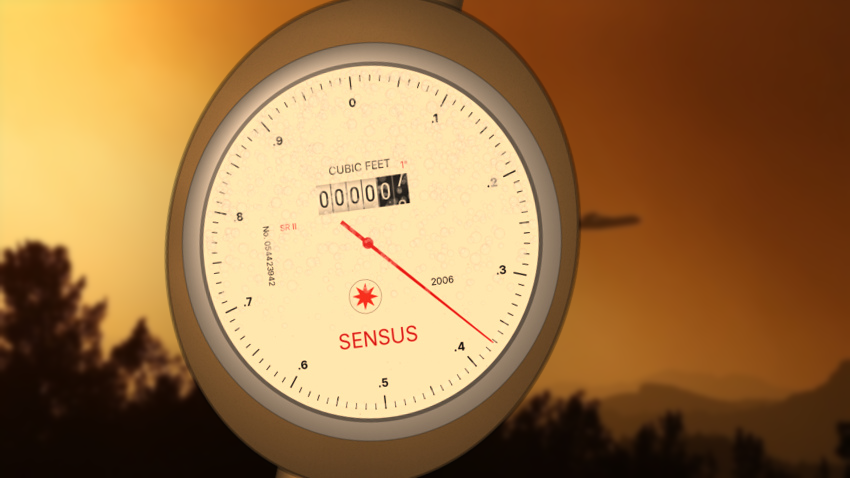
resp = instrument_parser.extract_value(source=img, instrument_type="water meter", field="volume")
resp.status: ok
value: 7.37 ft³
